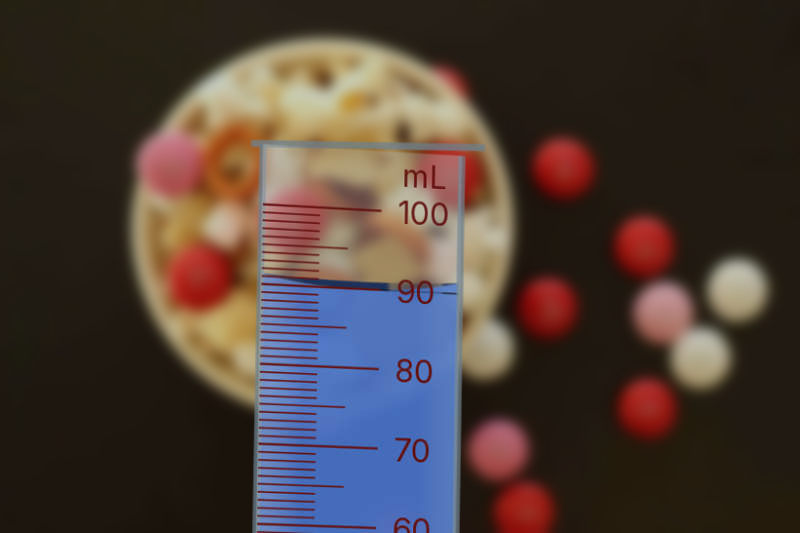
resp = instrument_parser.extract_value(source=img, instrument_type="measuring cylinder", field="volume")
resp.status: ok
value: 90 mL
